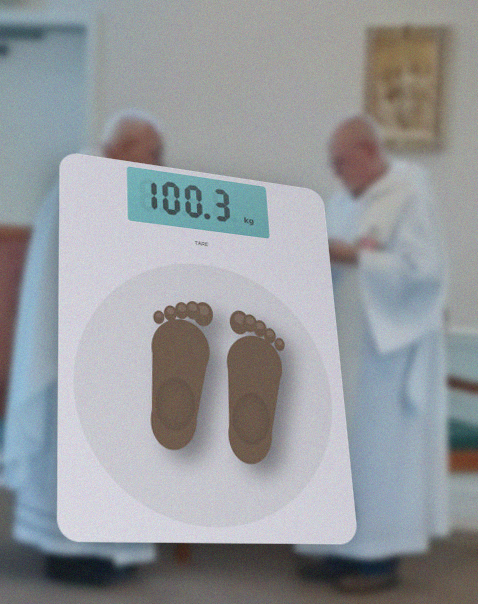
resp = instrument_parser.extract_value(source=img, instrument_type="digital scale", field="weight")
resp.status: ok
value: 100.3 kg
